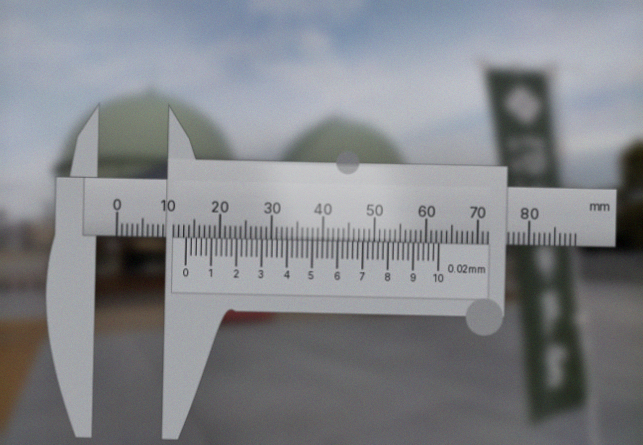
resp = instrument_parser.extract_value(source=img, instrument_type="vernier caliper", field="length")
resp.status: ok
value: 13.5 mm
